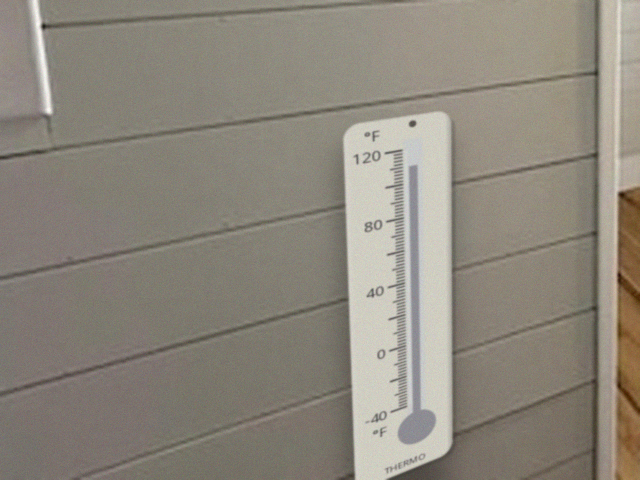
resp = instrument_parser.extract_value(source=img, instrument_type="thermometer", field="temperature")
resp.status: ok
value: 110 °F
